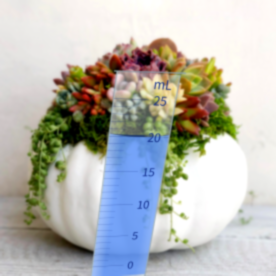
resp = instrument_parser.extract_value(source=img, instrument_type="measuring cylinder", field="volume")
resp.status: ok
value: 20 mL
